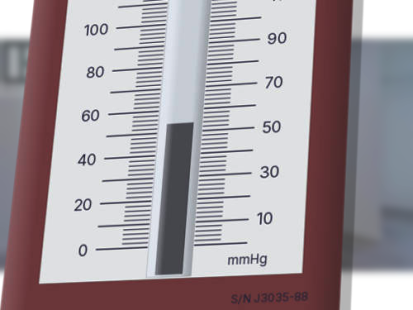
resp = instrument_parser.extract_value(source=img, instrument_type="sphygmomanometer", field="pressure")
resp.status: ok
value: 54 mmHg
